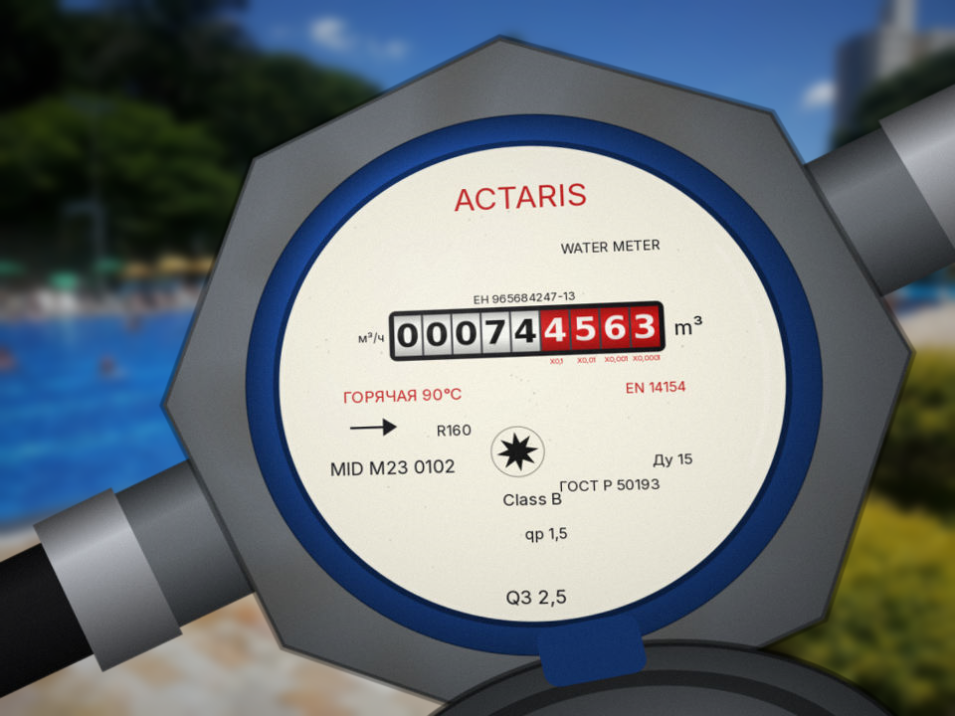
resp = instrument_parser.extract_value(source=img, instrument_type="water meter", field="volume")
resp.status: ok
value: 74.4563 m³
